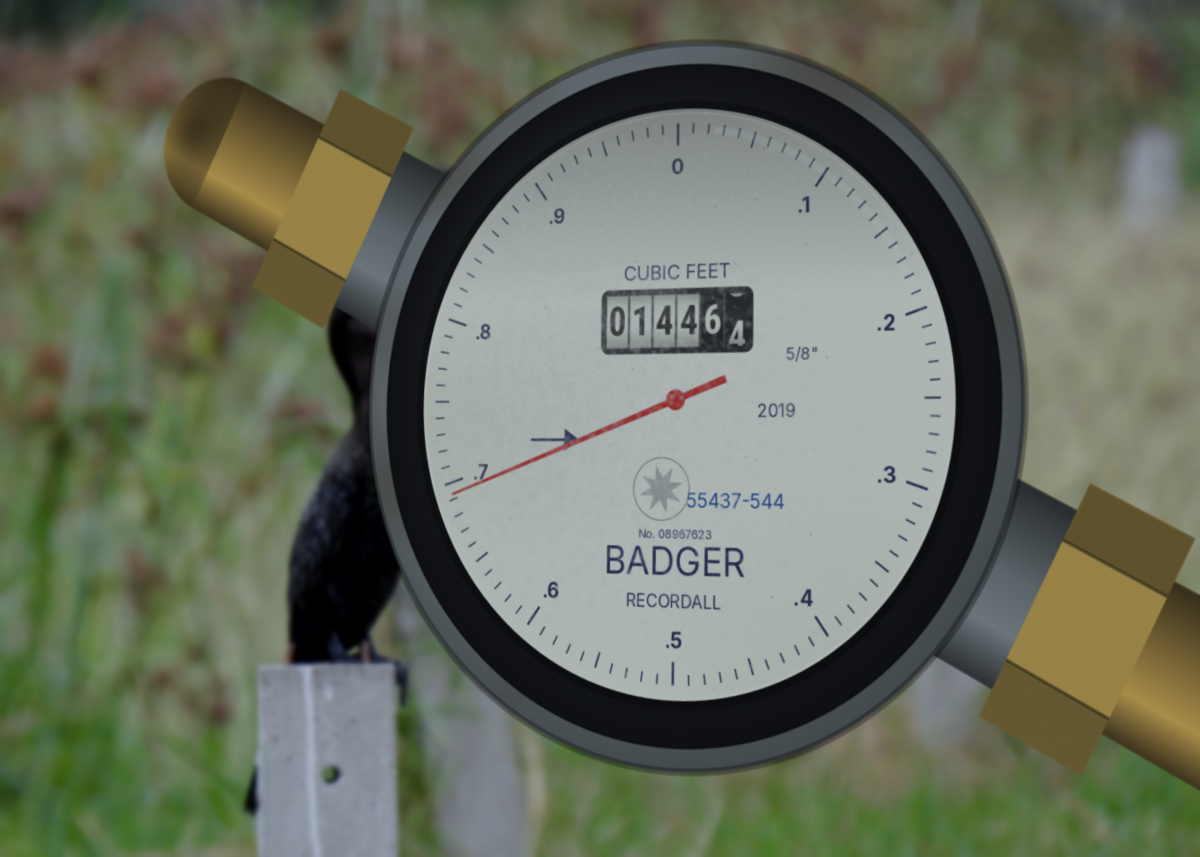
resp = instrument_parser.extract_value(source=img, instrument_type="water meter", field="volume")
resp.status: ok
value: 14463.69 ft³
